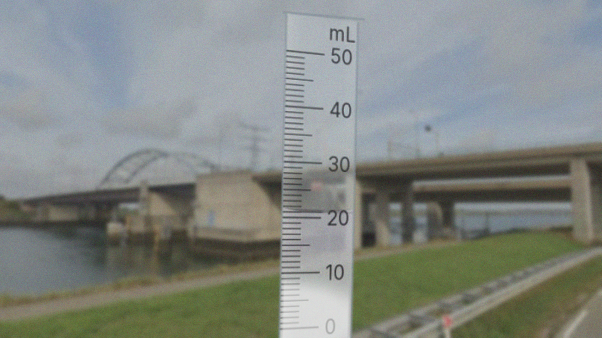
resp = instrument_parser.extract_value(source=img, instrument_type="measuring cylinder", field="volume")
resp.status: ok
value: 21 mL
